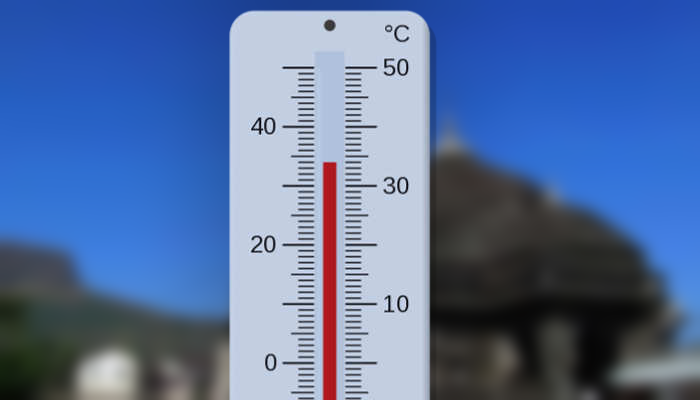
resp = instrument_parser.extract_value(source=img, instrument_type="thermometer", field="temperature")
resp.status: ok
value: 34 °C
